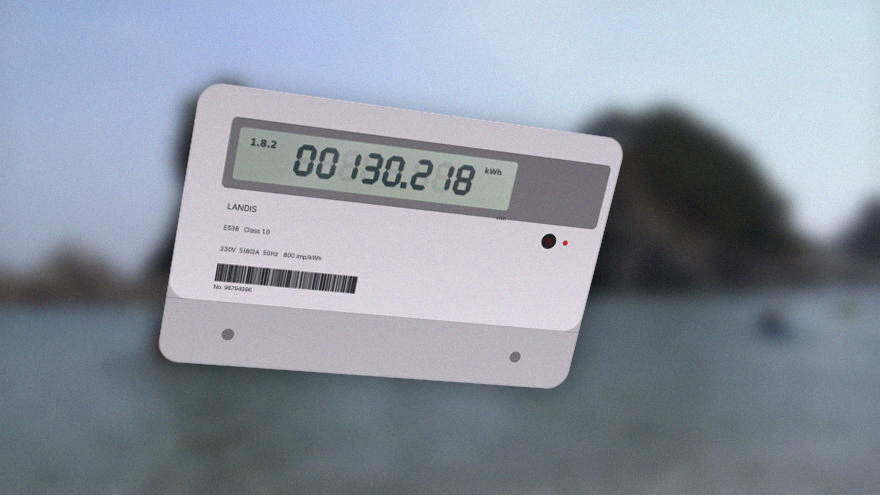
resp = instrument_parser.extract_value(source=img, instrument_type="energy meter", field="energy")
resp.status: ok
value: 130.218 kWh
